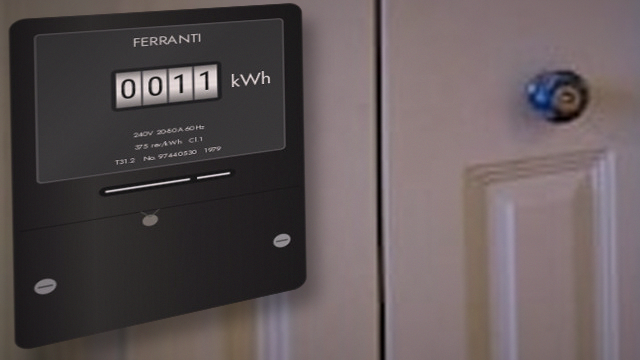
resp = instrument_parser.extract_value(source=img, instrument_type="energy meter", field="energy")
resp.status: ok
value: 11 kWh
